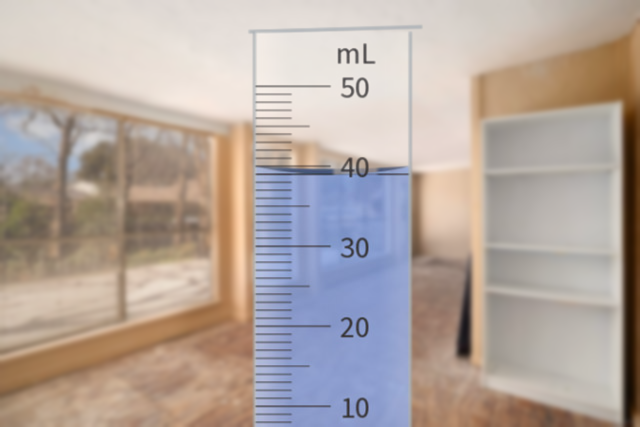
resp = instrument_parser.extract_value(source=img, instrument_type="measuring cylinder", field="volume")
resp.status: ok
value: 39 mL
